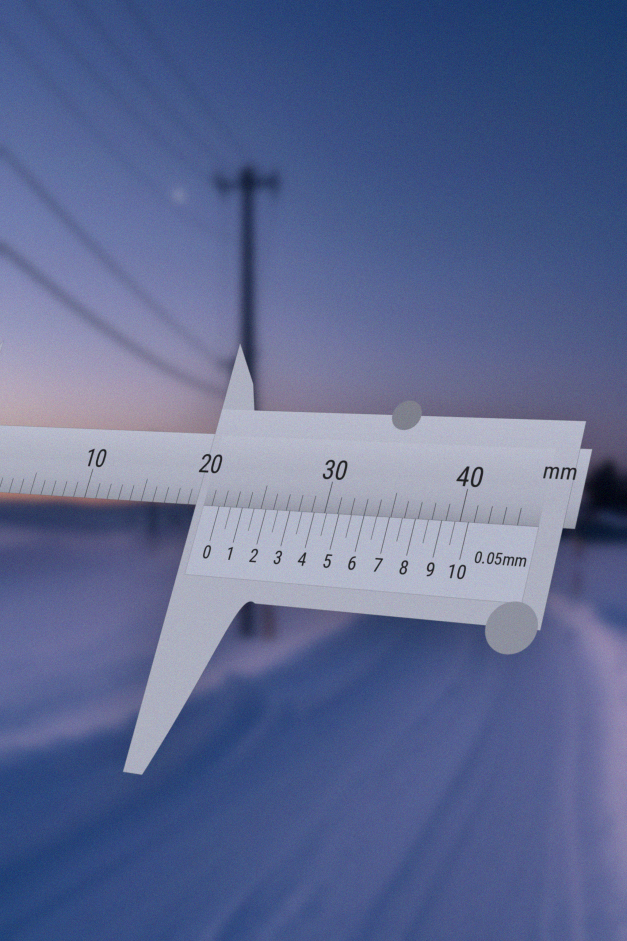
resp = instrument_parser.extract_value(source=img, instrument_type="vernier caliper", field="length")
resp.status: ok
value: 21.6 mm
